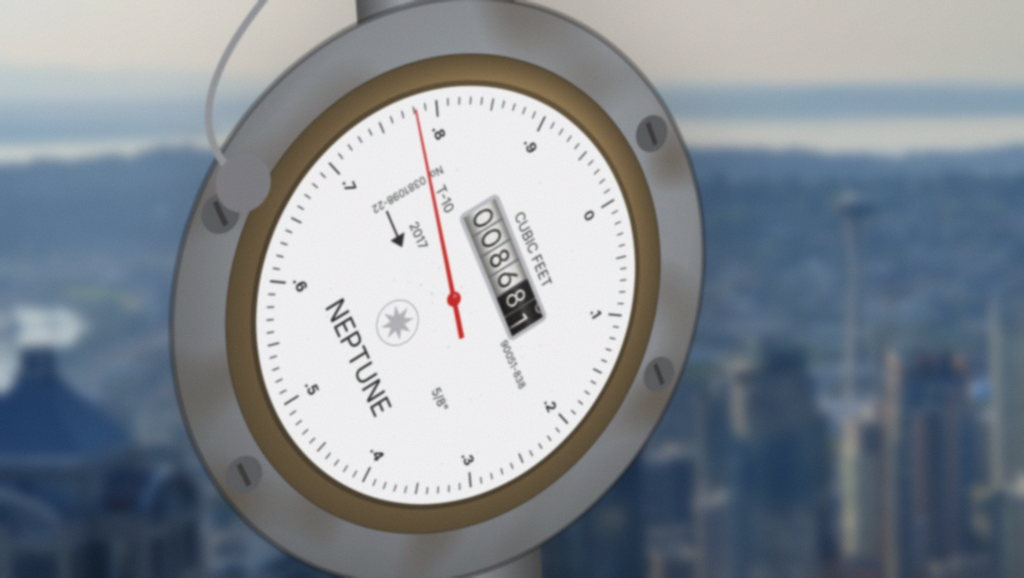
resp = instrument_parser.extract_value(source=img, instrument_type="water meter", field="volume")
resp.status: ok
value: 8680.78 ft³
